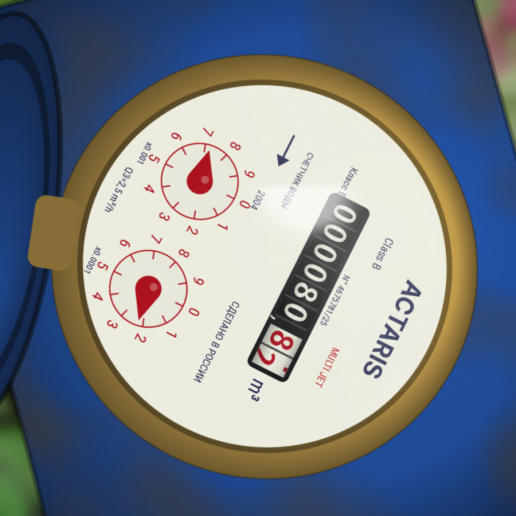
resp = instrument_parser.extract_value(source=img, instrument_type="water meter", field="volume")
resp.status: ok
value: 80.8172 m³
